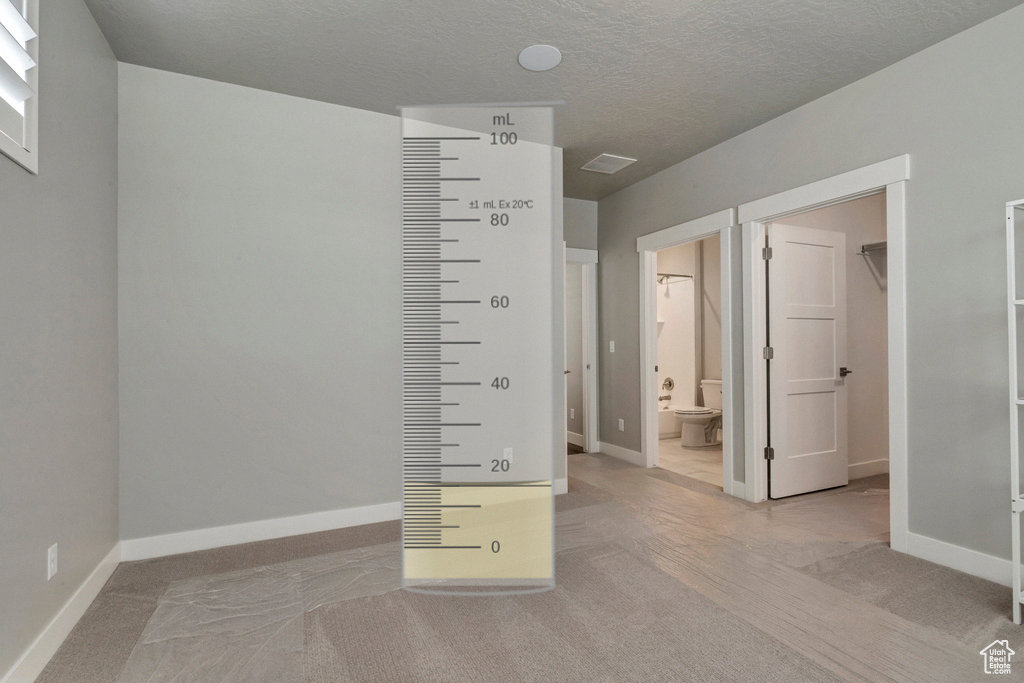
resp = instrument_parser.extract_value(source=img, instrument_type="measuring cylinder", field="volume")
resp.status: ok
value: 15 mL
